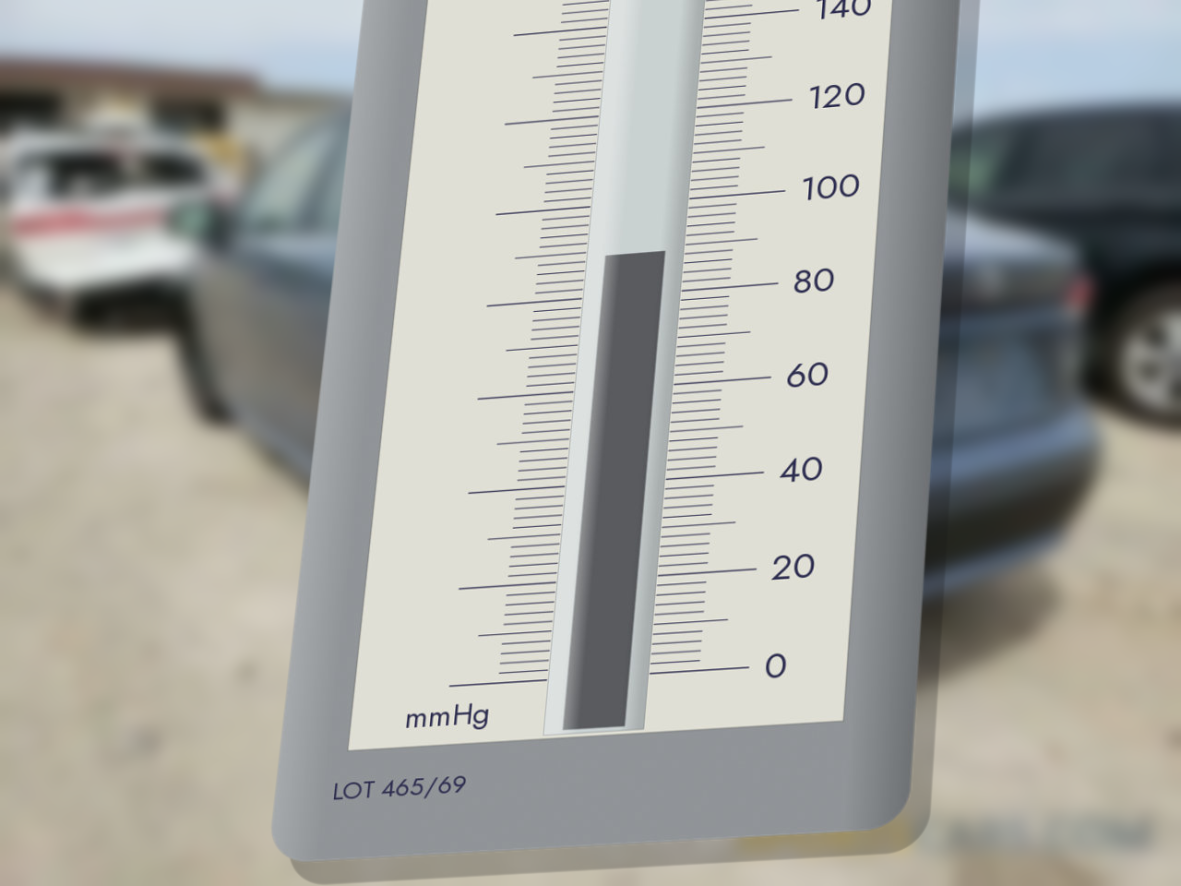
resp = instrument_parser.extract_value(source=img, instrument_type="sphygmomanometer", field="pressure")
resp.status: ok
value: 89 mmHg
